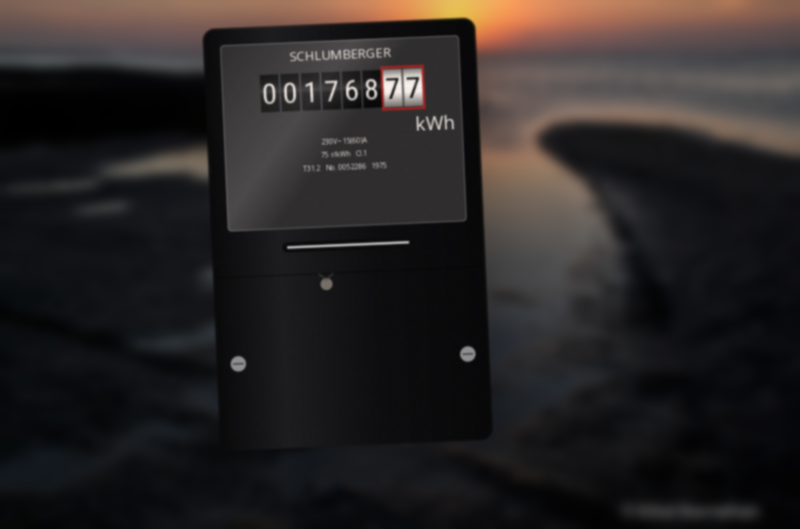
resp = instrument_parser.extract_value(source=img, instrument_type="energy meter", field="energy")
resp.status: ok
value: 1768.77 kWh
